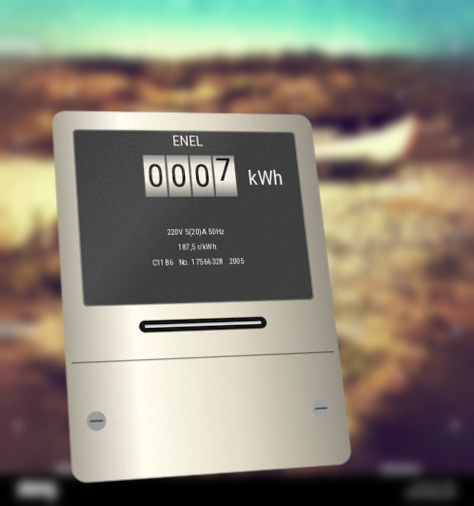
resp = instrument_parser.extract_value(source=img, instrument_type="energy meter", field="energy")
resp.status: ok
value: 7 kWh
